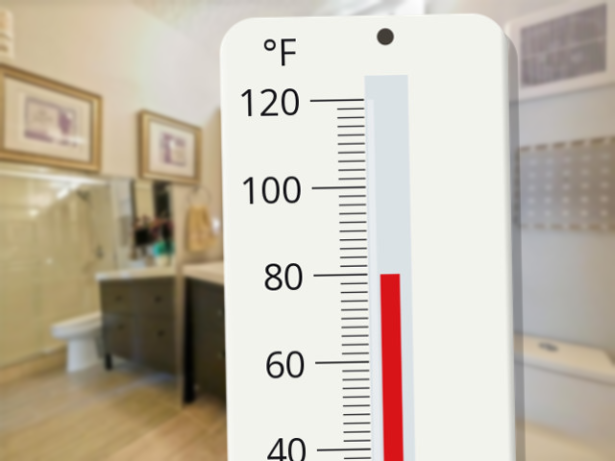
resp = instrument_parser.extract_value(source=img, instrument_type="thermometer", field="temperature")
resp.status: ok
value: 80 °F
